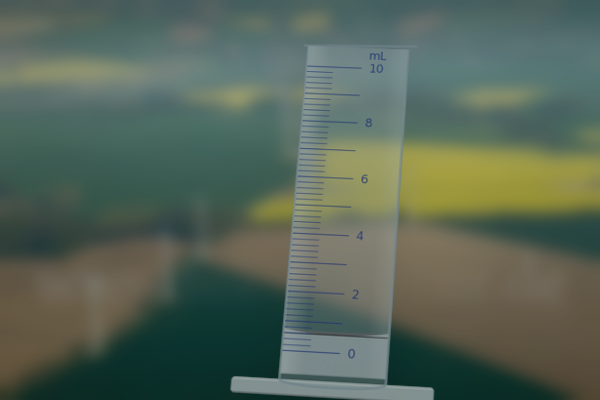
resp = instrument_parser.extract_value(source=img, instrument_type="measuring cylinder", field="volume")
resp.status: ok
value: 0.6 mL
